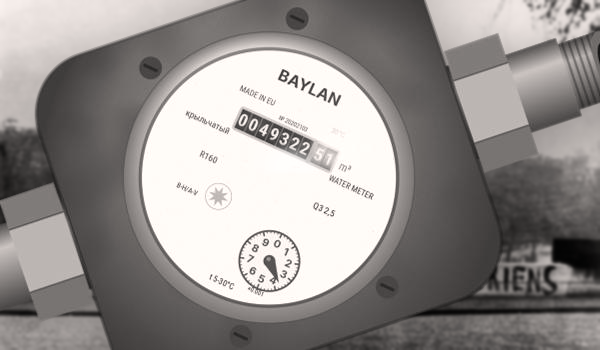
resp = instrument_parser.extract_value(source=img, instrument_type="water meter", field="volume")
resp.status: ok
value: 49322.513 m³
